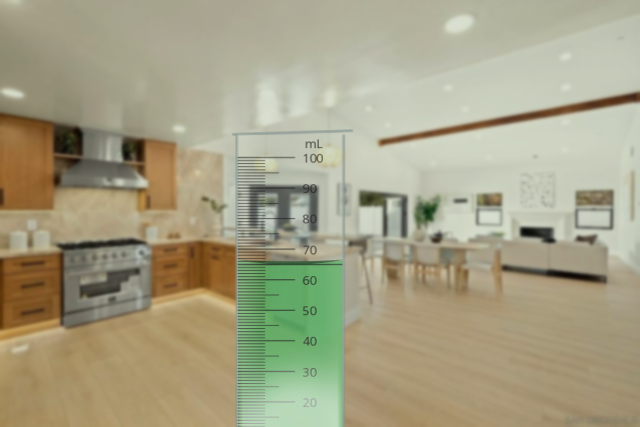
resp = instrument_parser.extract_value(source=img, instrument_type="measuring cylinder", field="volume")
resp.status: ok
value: 65 mL
